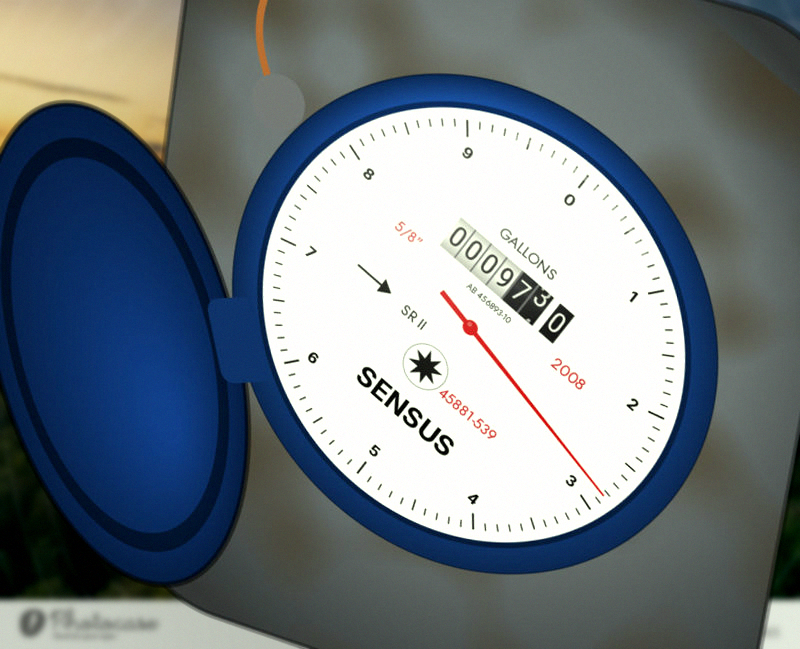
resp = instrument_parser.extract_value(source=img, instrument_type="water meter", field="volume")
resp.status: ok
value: 9732.8 gal
